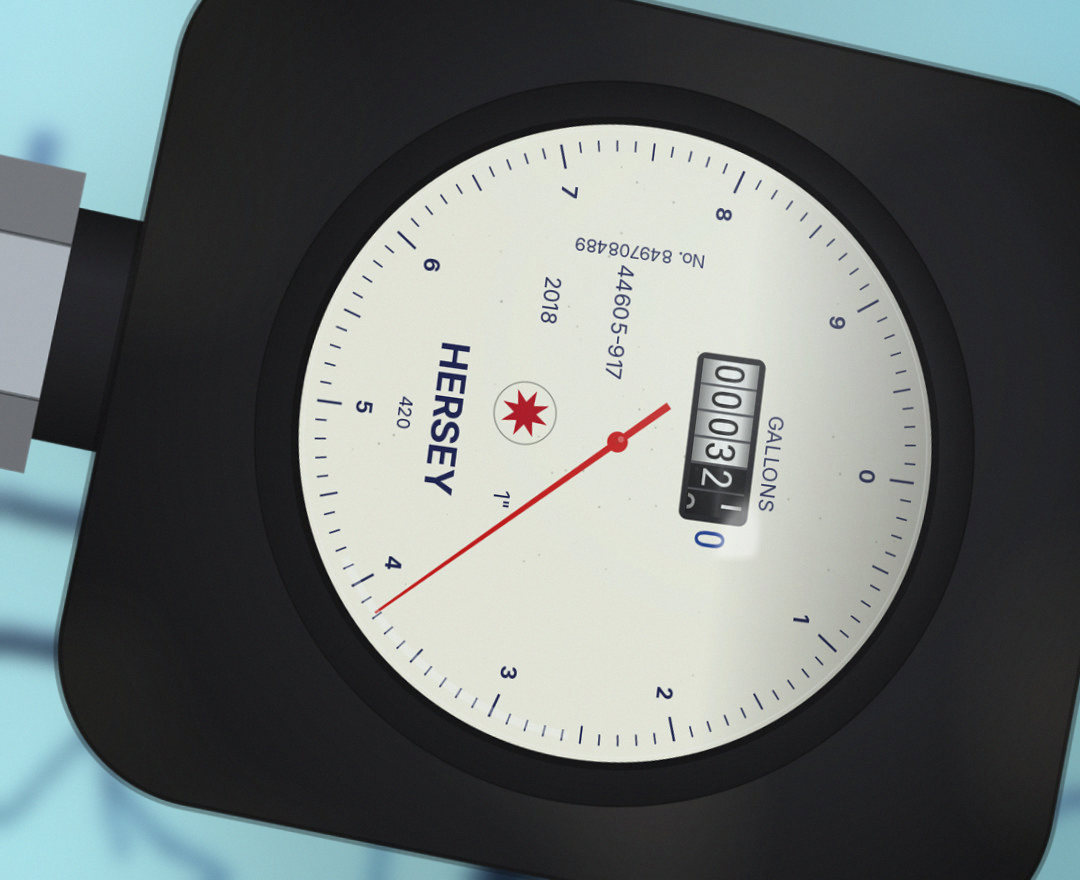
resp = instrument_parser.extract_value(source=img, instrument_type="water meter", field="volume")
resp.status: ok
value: 3213.8 gal
